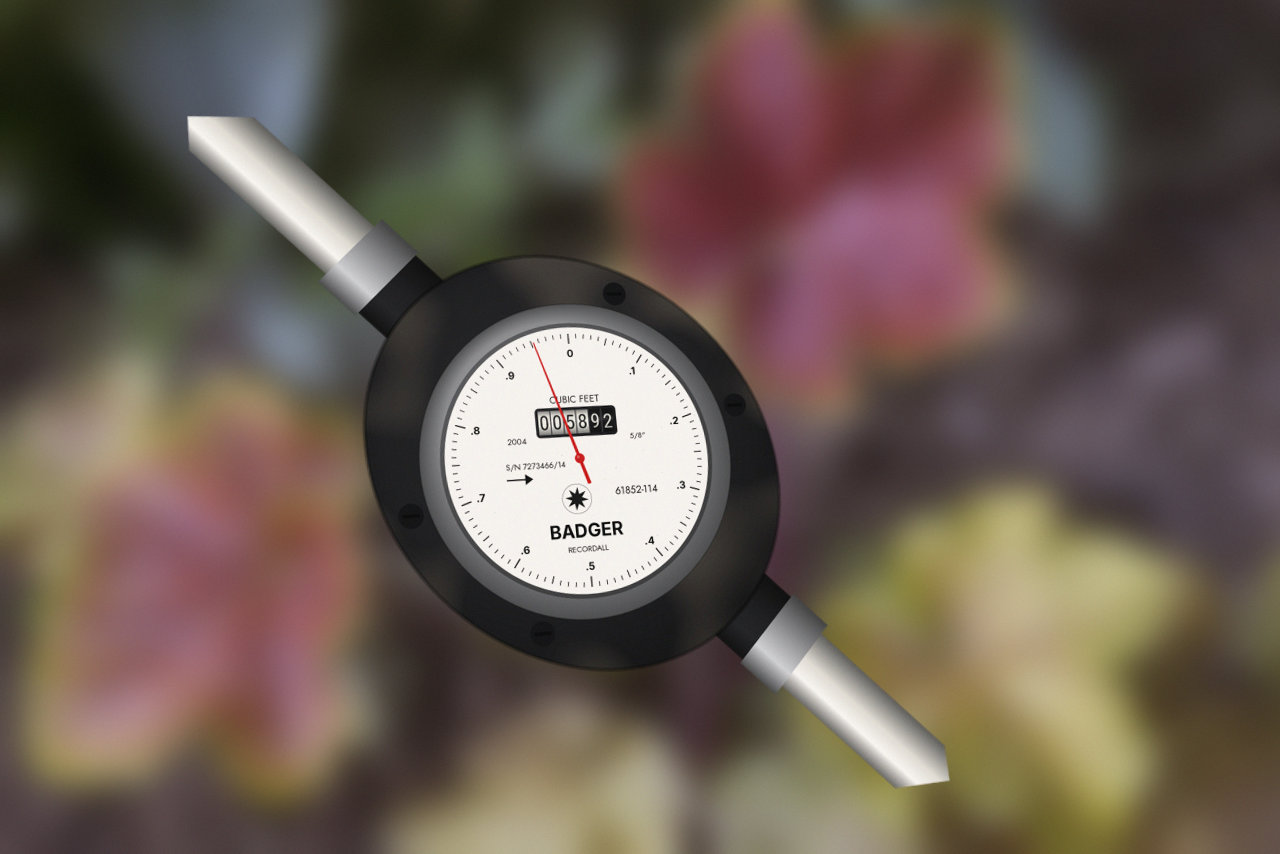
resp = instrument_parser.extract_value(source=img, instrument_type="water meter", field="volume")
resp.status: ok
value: 5891.95 ft³
